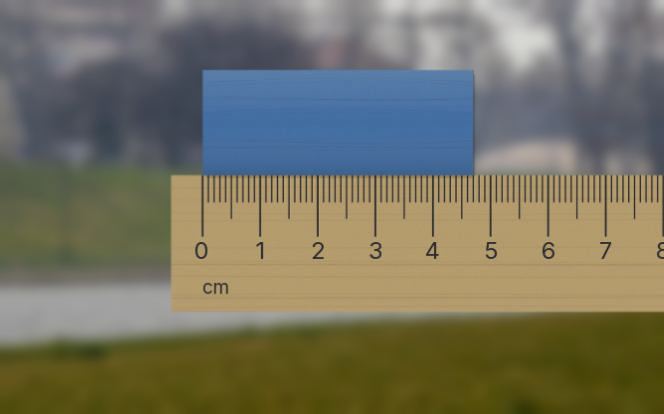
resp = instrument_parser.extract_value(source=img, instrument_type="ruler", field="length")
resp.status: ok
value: 4.7 cm
